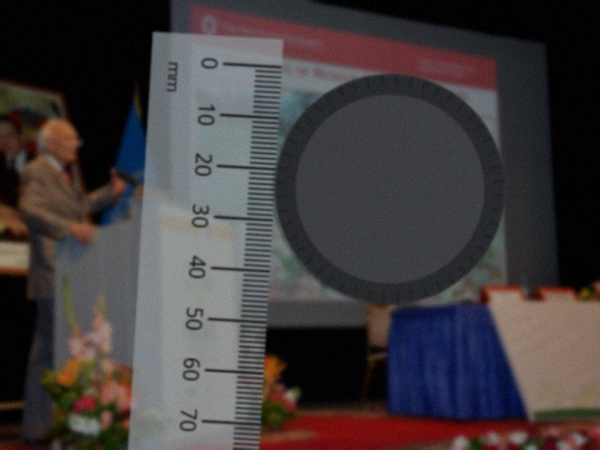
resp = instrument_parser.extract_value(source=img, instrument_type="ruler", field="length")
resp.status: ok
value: 45 mm
